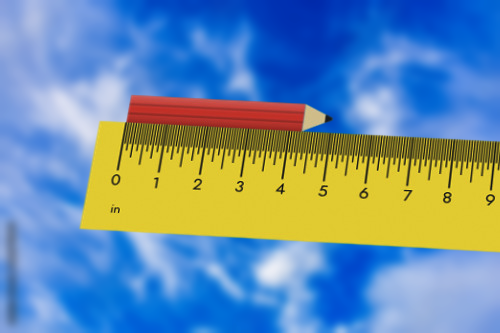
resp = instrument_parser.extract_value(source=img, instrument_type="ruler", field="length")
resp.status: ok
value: 5 in
